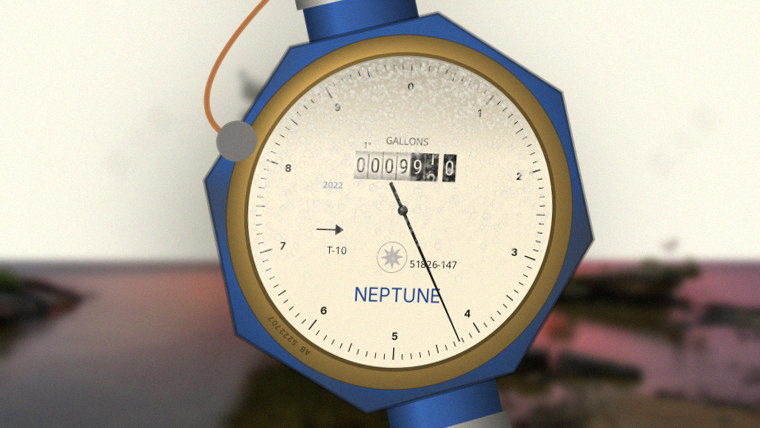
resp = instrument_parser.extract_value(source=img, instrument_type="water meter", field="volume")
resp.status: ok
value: 9914.2 gal
